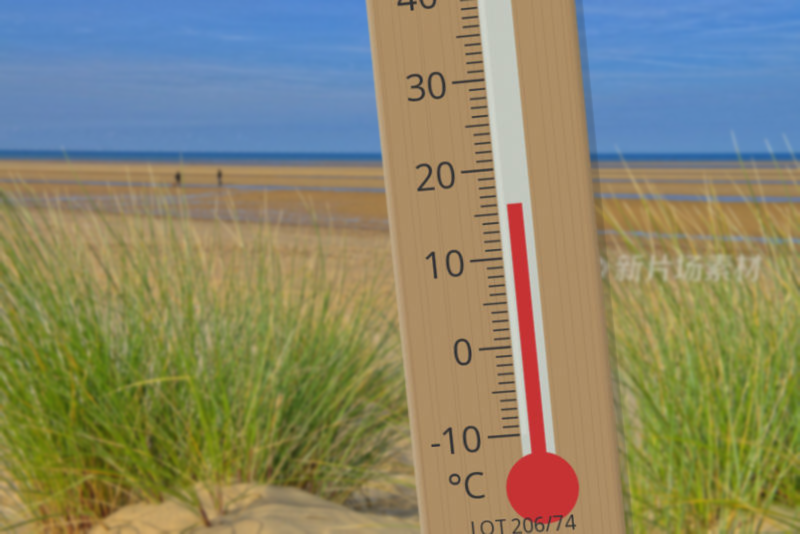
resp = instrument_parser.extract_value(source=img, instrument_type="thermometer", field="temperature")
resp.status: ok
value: 16 °C
